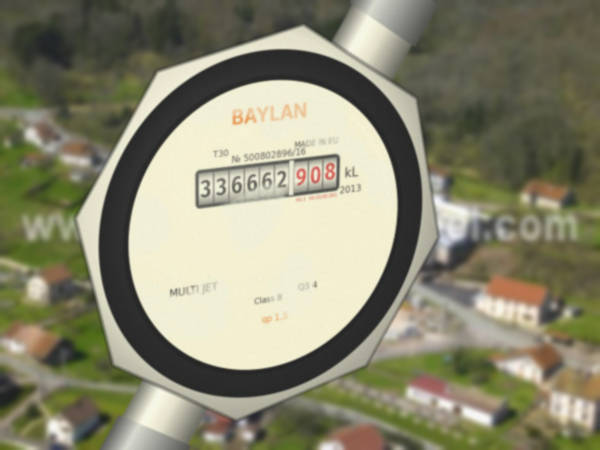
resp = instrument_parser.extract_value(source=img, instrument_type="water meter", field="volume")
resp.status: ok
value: 336662.908 kL
